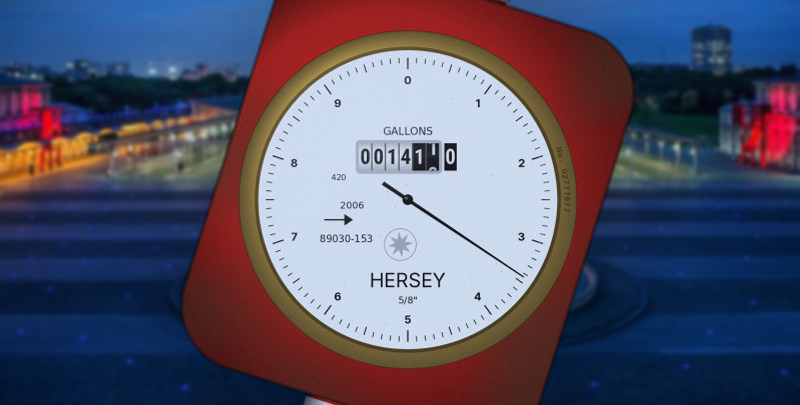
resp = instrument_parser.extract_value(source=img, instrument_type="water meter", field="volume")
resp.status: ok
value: 14113.4 gal
